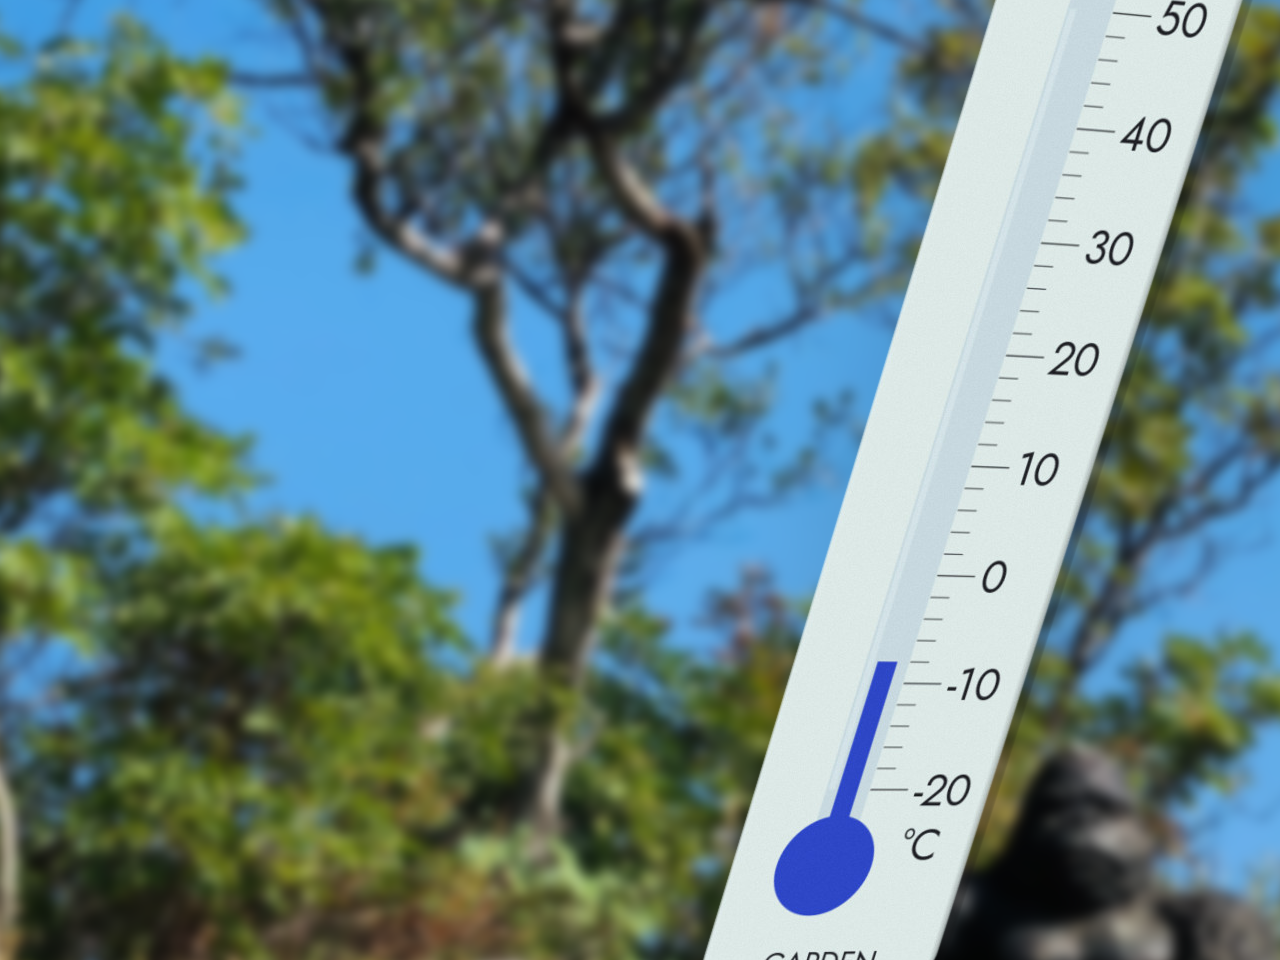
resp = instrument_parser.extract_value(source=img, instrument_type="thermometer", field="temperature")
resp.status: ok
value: -8 °C
